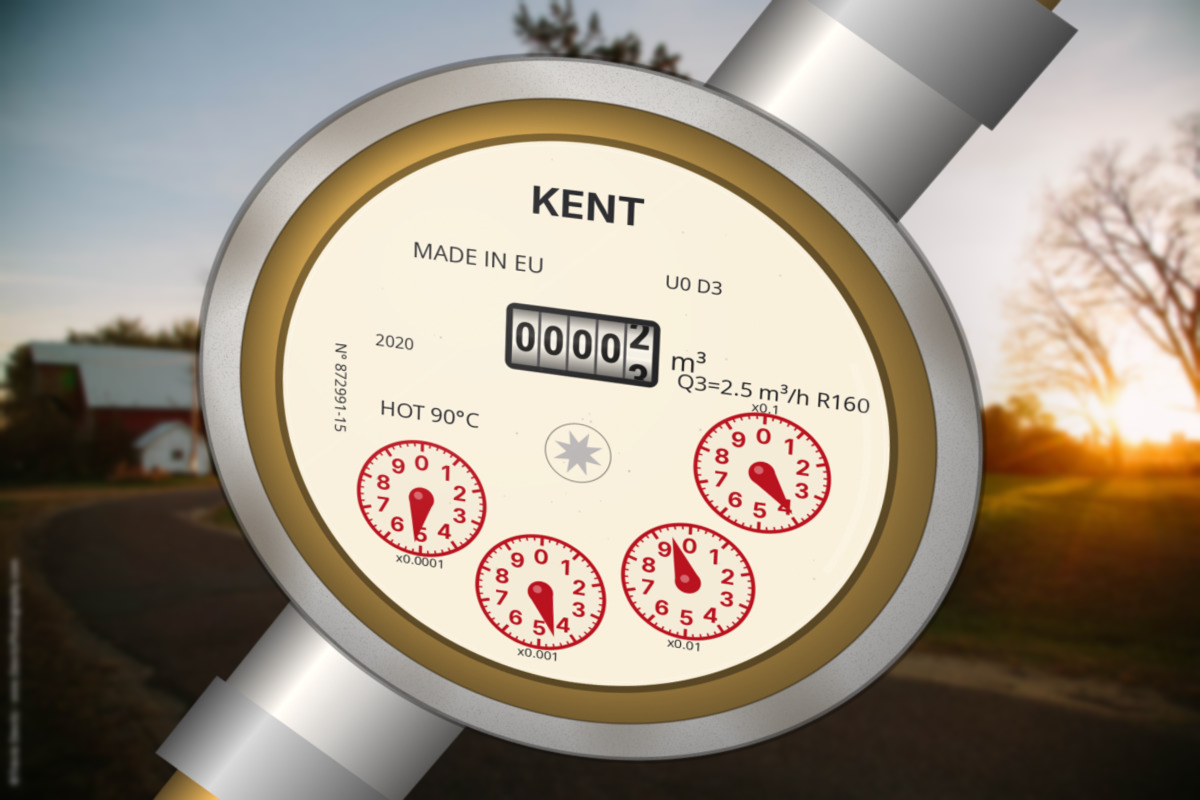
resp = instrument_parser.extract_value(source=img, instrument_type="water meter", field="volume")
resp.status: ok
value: 2.3945 m³
